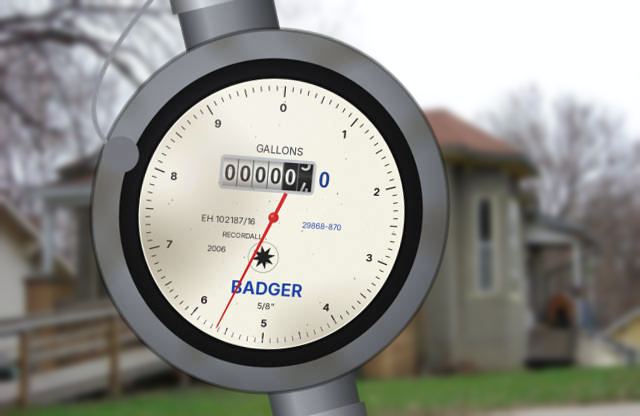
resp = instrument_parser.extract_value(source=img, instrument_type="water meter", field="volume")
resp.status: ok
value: 35.6 gal
